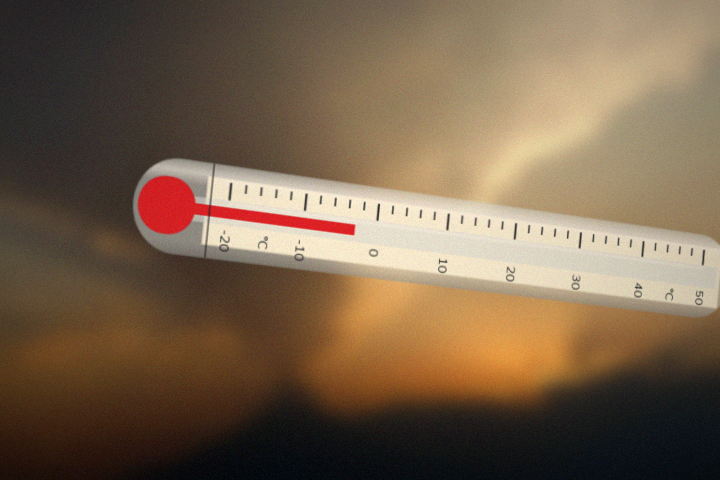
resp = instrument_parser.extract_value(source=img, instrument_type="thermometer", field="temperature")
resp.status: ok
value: -3 °C
